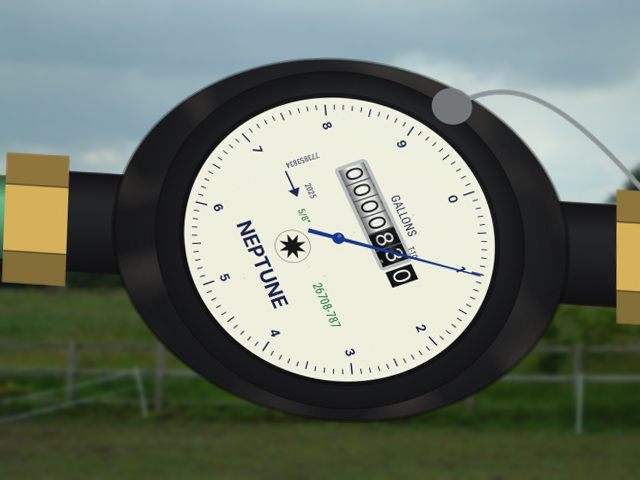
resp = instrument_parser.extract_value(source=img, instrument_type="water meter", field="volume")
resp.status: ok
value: 831.0 gal
